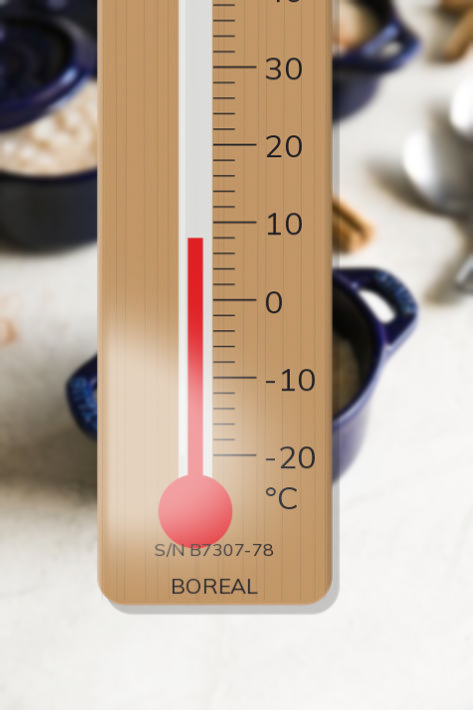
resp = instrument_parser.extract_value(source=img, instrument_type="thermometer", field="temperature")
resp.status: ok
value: 8 °C
